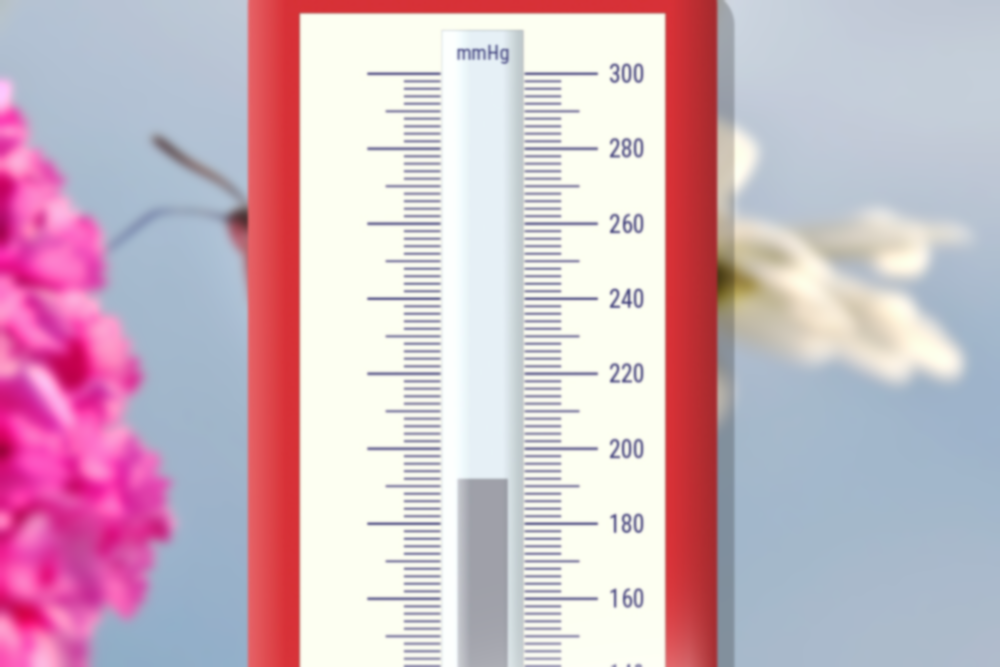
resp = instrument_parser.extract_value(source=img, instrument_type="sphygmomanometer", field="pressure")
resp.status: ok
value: 192 mmHg
